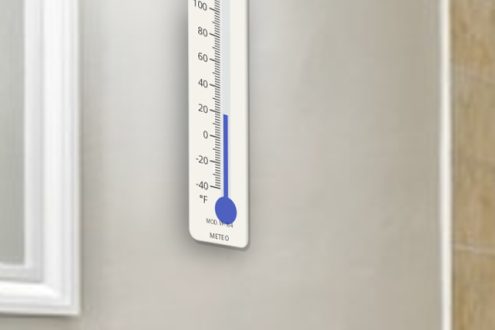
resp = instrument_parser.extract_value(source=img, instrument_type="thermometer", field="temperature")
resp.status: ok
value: 20 °F
